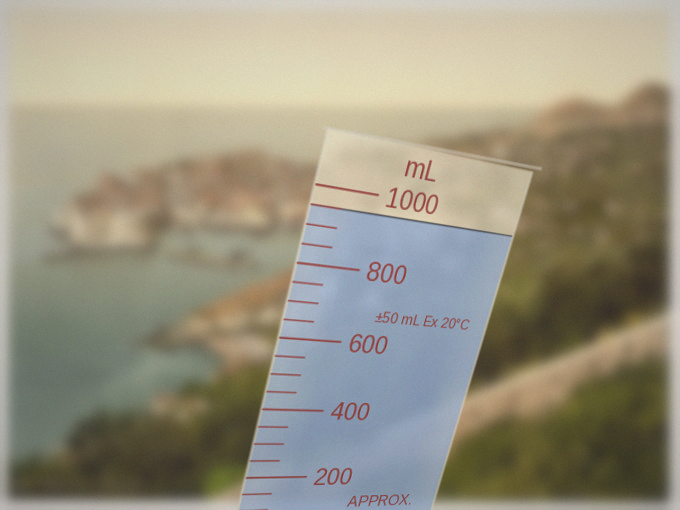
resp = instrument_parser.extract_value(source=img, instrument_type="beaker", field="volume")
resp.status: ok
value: 950 mL
